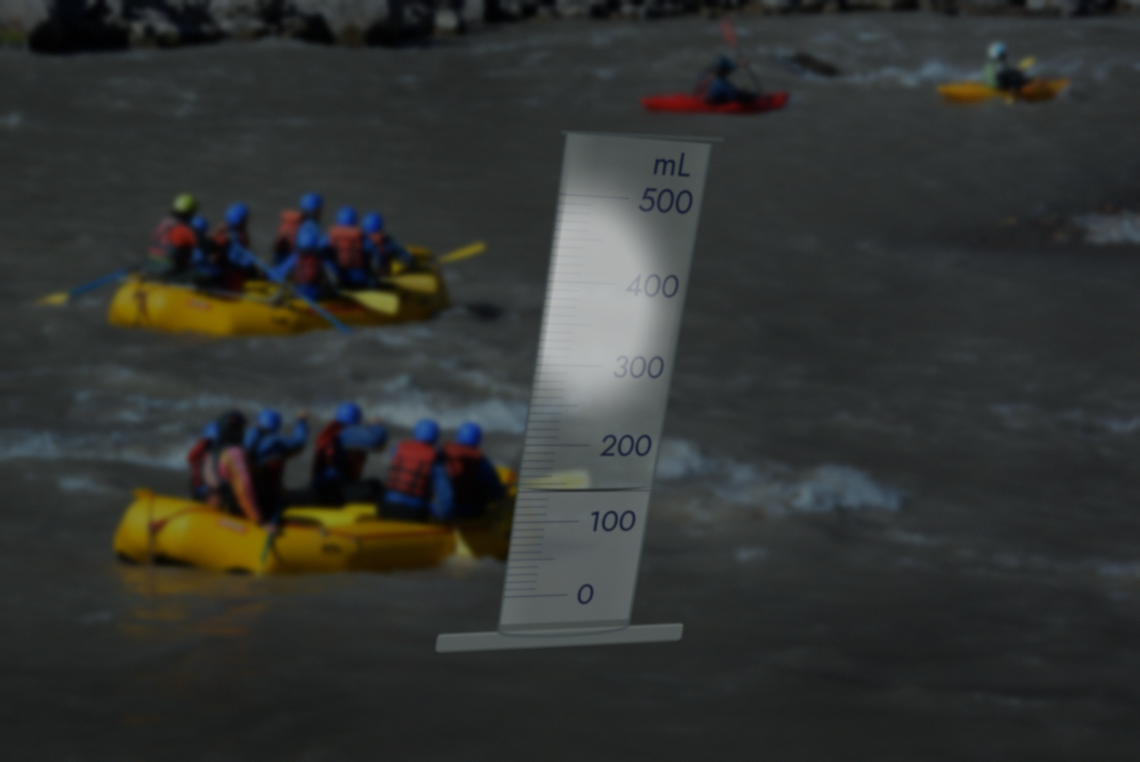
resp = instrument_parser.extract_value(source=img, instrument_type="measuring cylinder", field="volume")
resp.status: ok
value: 140 mL
